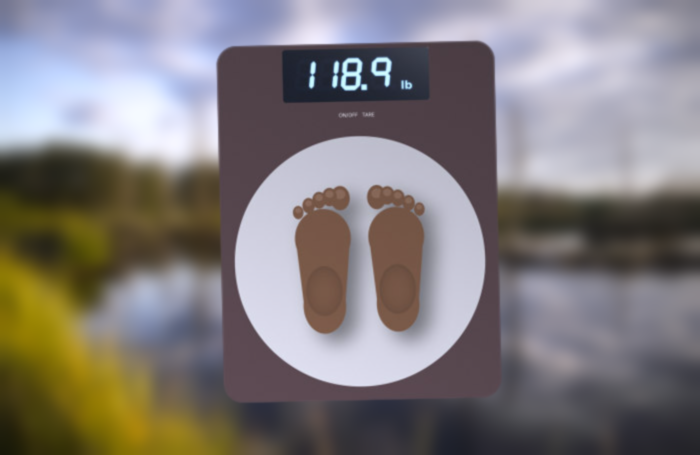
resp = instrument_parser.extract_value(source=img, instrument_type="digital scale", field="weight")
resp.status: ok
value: 118.9 lb
